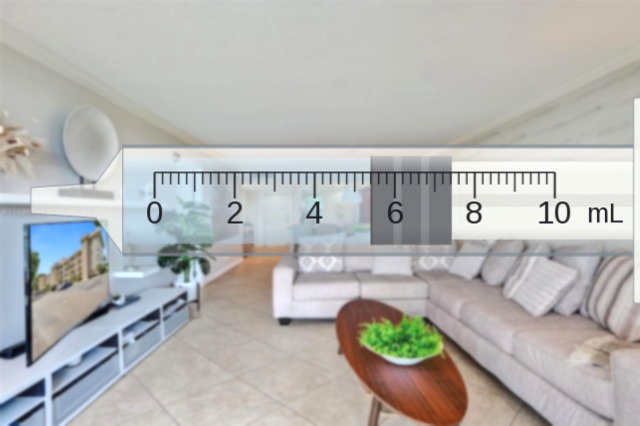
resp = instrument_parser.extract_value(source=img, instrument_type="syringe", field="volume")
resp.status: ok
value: 5.4 mL
